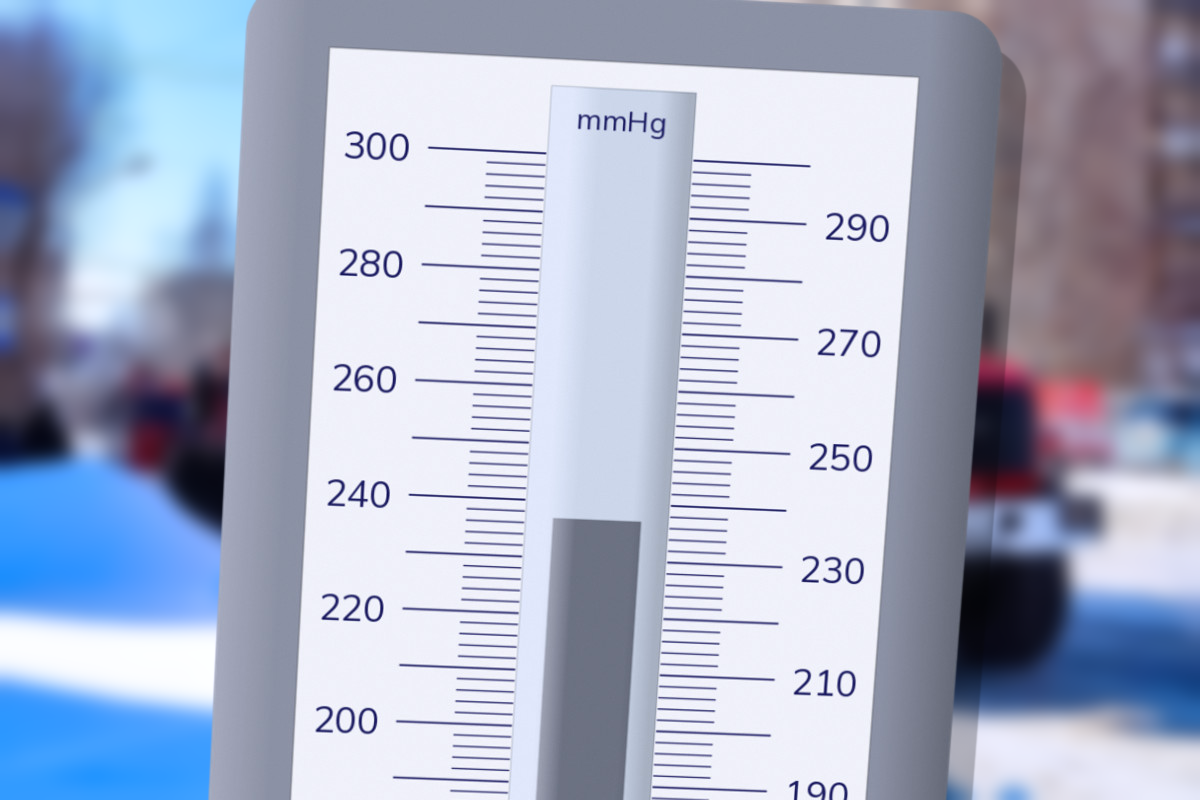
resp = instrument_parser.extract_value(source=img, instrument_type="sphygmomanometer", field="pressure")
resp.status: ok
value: 237 mmHg
